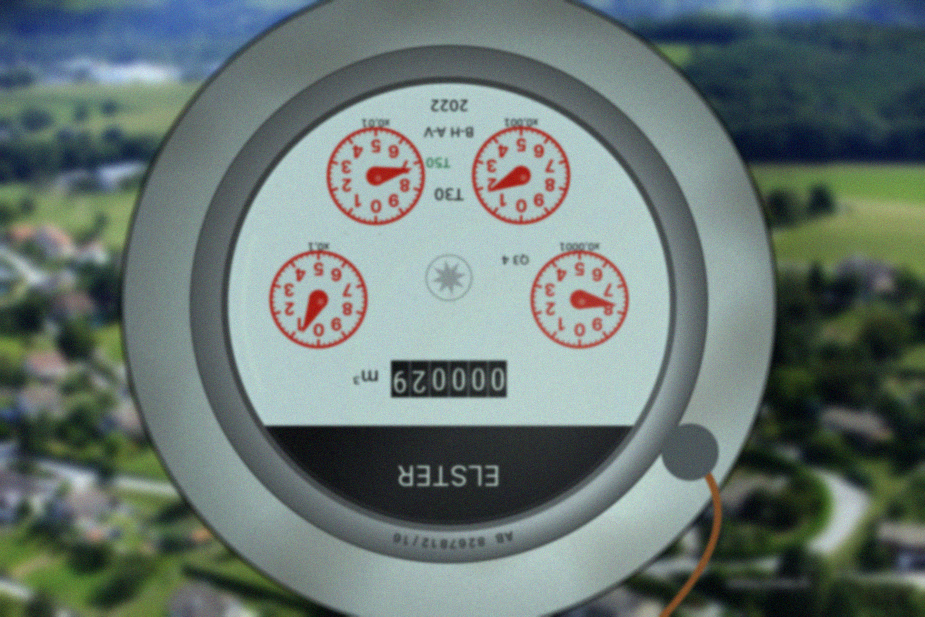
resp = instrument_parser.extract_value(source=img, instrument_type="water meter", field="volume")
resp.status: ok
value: 29.0717 m³
